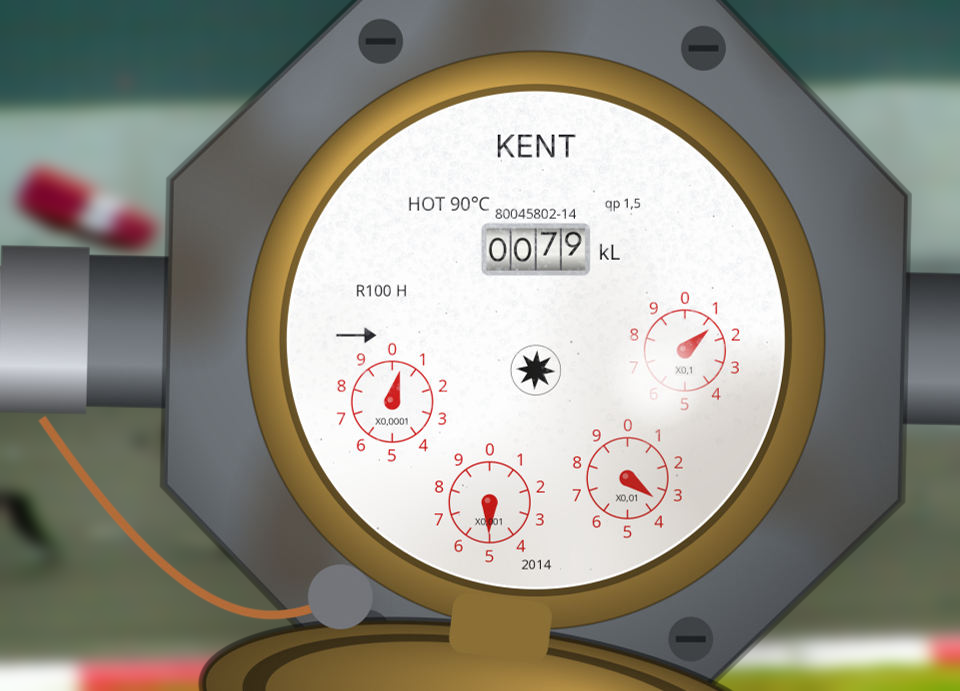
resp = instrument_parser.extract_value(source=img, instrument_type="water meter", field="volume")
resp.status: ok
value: 79.1350 kL
